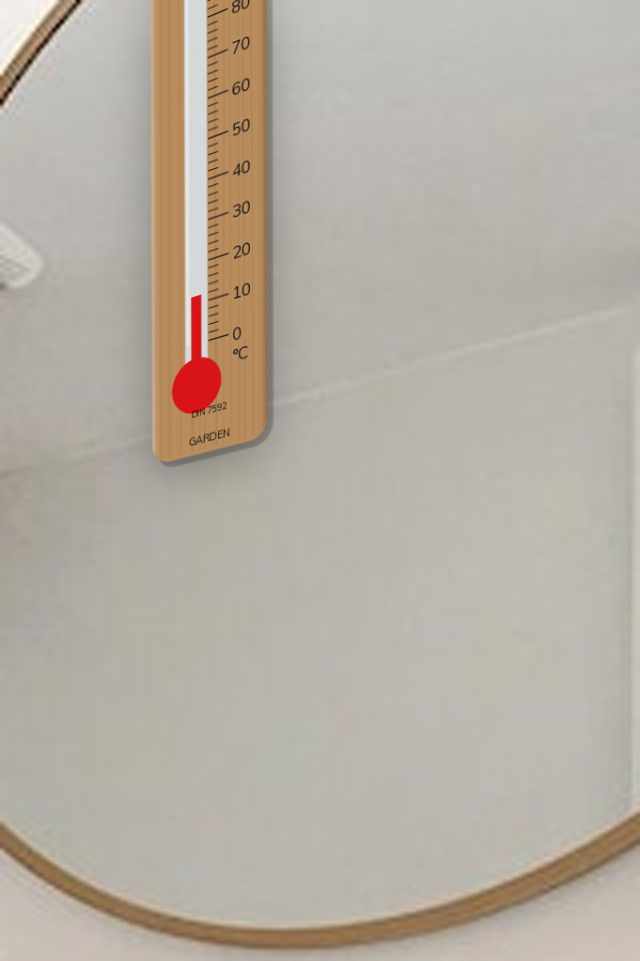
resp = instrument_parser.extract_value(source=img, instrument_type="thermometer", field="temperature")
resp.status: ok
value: 12 °C
